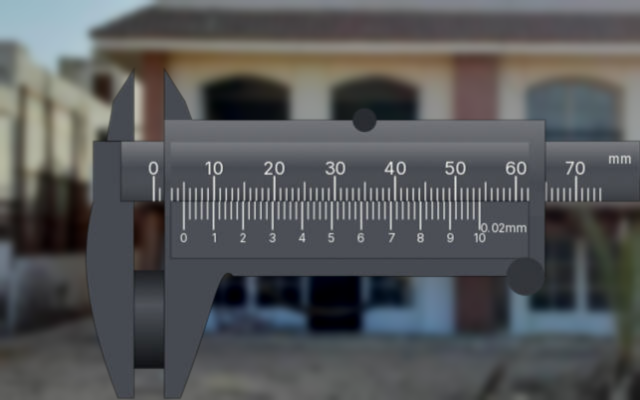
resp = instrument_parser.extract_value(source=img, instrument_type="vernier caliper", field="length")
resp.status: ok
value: 5.0 mm
